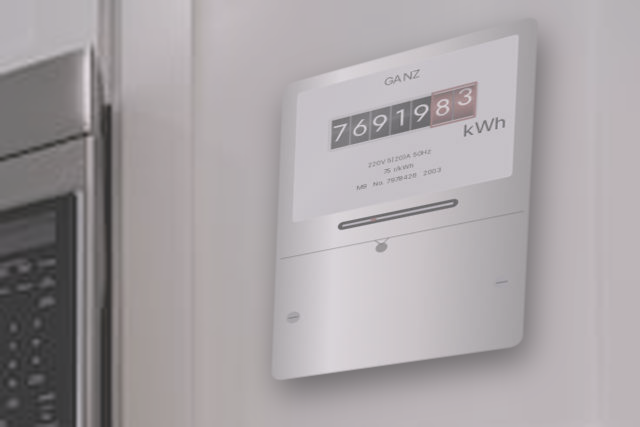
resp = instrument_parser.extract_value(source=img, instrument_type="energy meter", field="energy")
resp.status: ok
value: 76919.83 kWh
